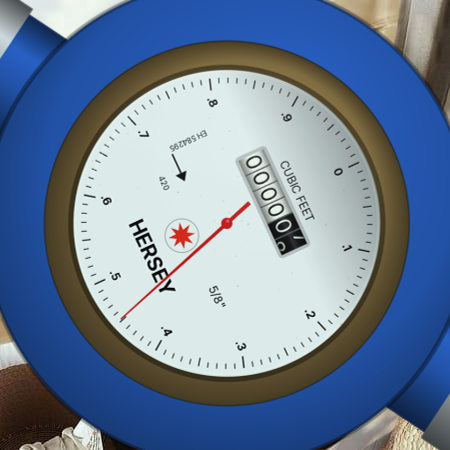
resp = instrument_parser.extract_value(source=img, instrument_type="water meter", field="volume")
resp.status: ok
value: 7.45 ft³
